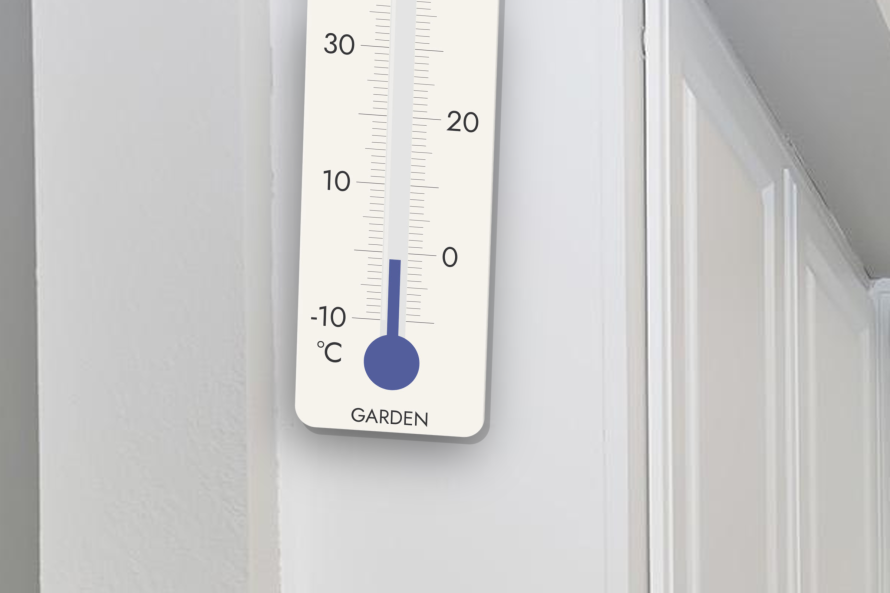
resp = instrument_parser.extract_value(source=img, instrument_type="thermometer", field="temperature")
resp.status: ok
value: -1 °C
